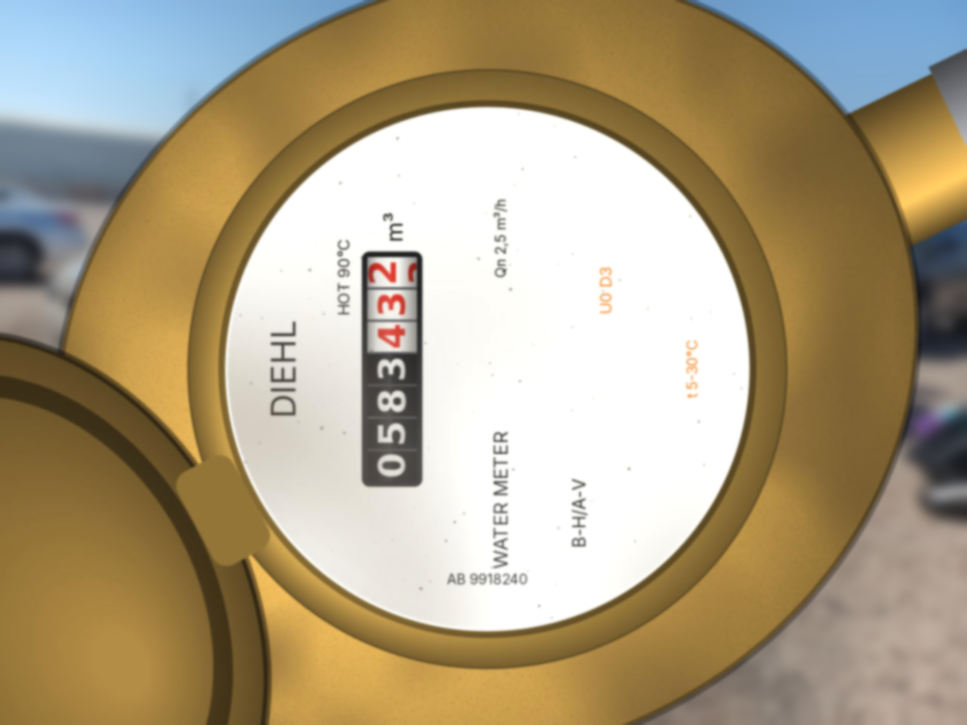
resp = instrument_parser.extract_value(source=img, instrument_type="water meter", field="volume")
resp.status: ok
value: 583.432 m³
